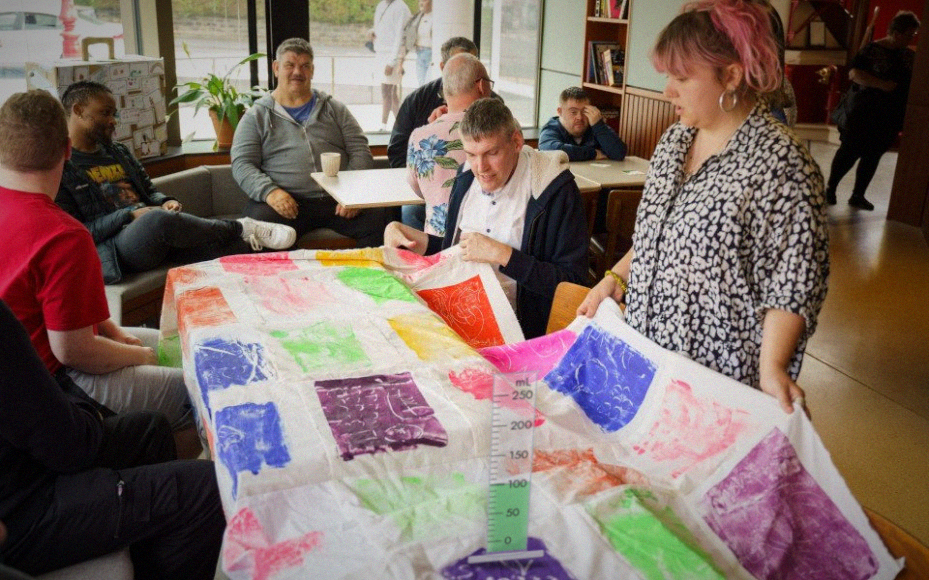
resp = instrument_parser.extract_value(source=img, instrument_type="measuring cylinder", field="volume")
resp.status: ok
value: 100 mL
